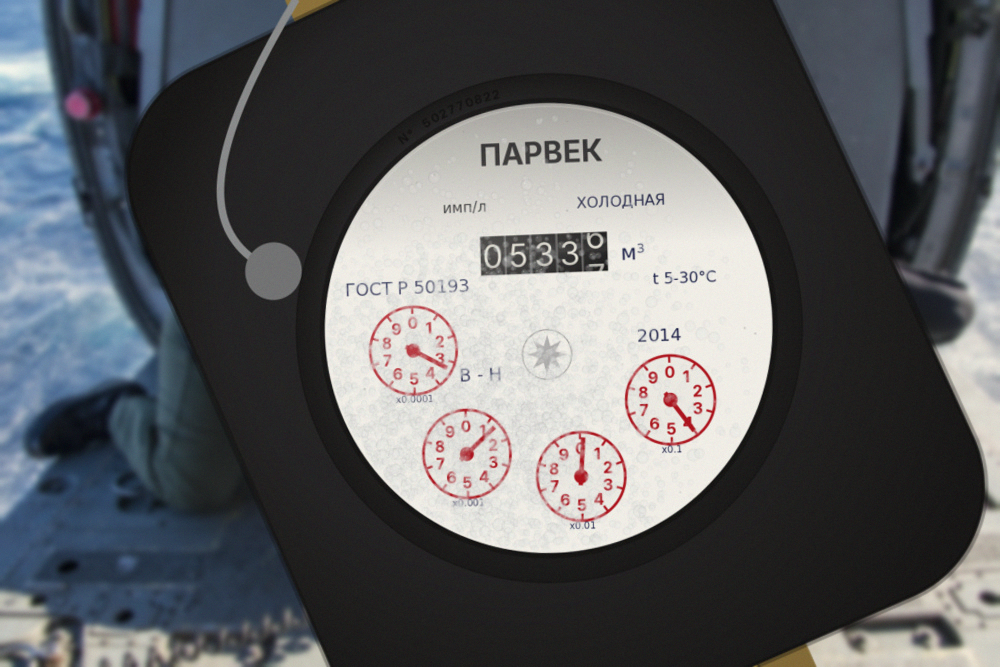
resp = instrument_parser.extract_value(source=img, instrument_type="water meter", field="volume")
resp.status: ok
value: 5336.4013 m³
